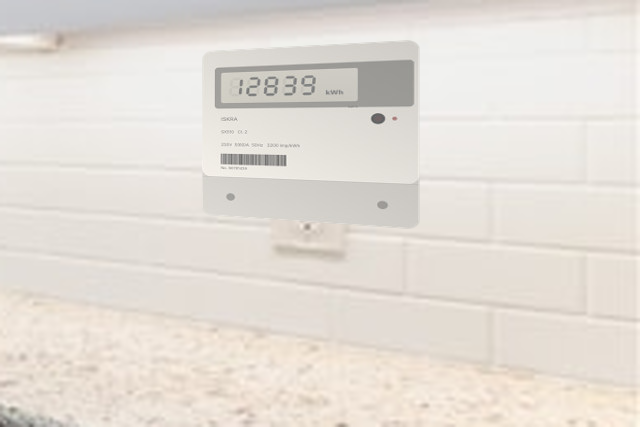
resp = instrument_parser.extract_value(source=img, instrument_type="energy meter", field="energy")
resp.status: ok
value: 12839 kWh
